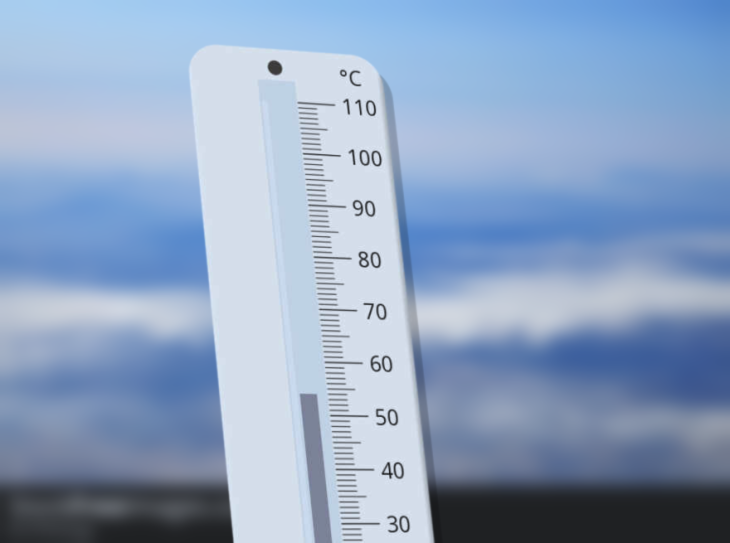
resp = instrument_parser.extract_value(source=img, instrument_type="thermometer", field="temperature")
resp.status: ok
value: 54 °C
